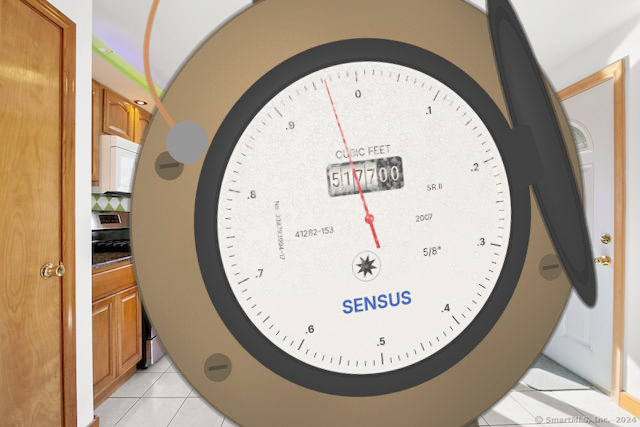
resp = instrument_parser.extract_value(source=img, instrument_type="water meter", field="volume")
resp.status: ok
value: 517699.96 ft³
